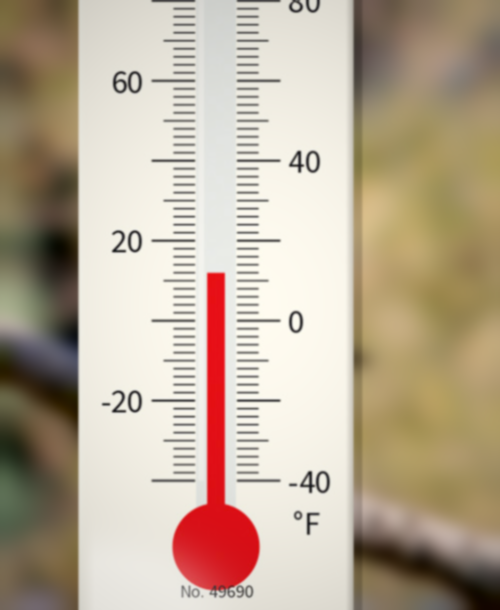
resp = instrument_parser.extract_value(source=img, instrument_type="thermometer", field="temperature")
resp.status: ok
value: 12 °F
